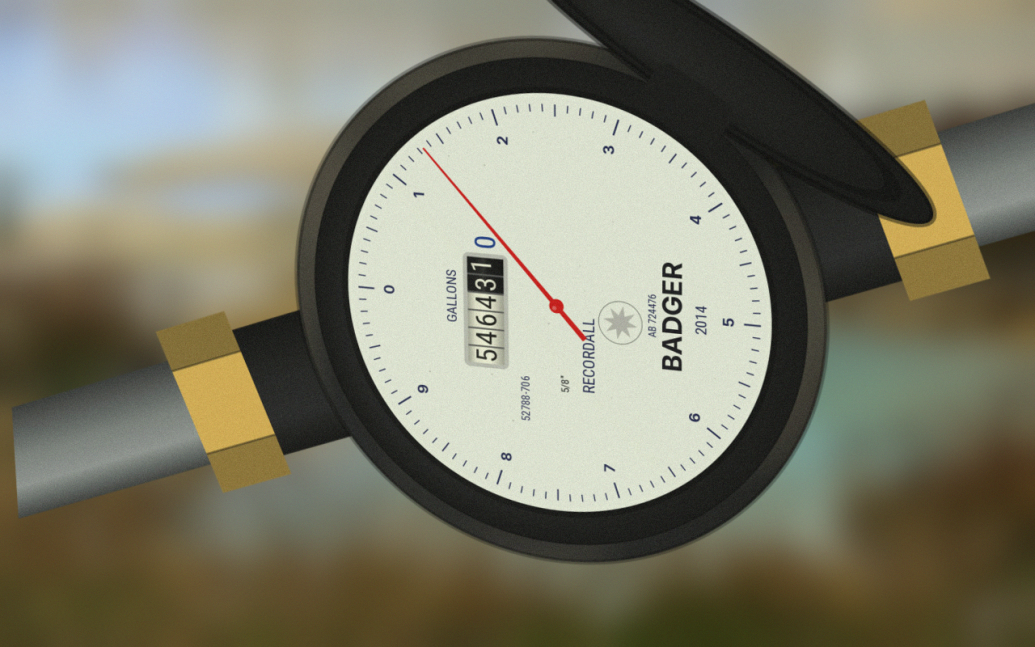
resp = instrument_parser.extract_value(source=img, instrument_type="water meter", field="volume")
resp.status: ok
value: 5464311.3 gal
